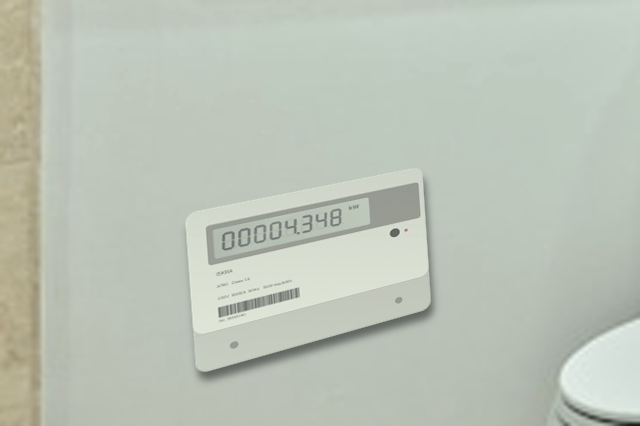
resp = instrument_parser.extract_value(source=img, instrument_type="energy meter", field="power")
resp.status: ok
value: 4.348 kW
